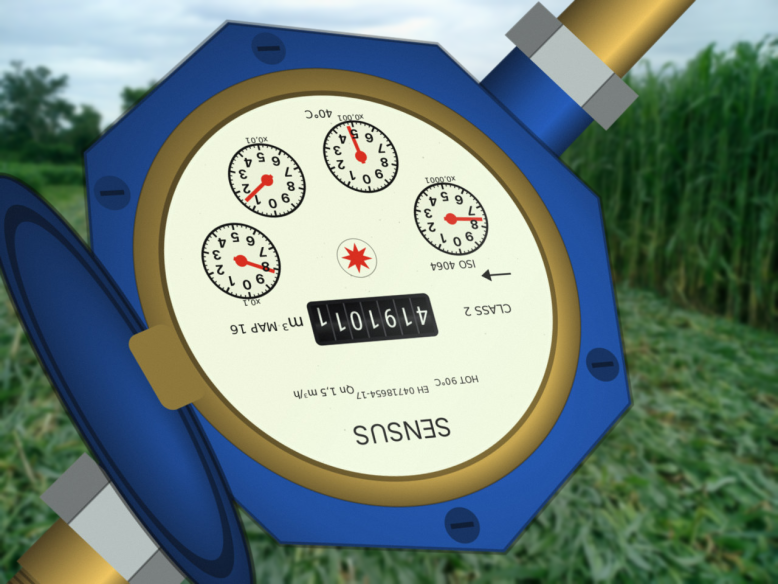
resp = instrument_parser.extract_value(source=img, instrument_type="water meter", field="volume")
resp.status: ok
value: 4191010.8147 m³
